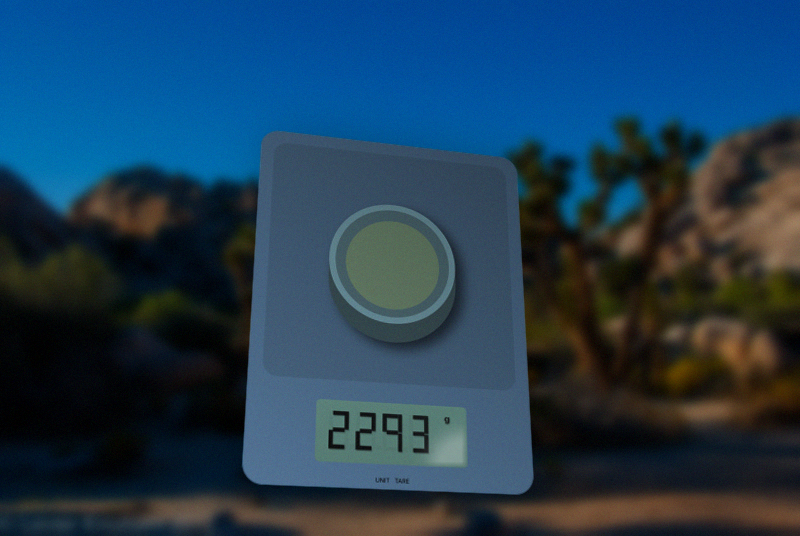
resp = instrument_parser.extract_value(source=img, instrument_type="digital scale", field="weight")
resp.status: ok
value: 2293 g
